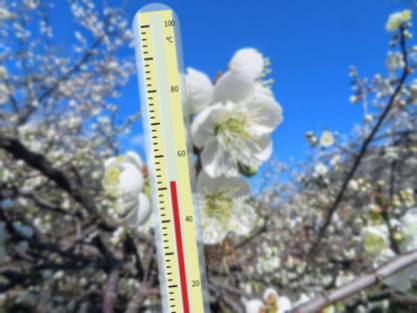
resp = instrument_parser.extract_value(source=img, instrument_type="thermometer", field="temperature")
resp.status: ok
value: 52 °C
